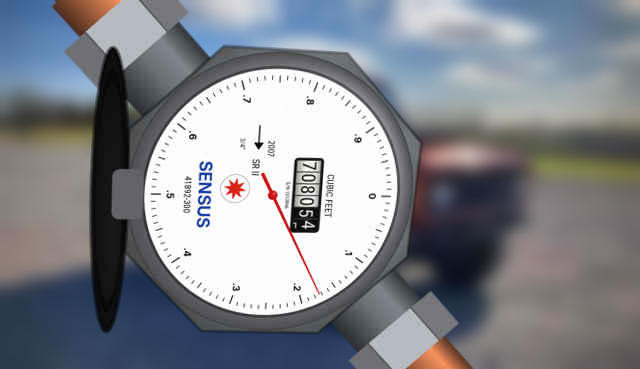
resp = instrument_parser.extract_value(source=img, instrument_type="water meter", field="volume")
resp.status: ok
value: 708054.17 ft³
